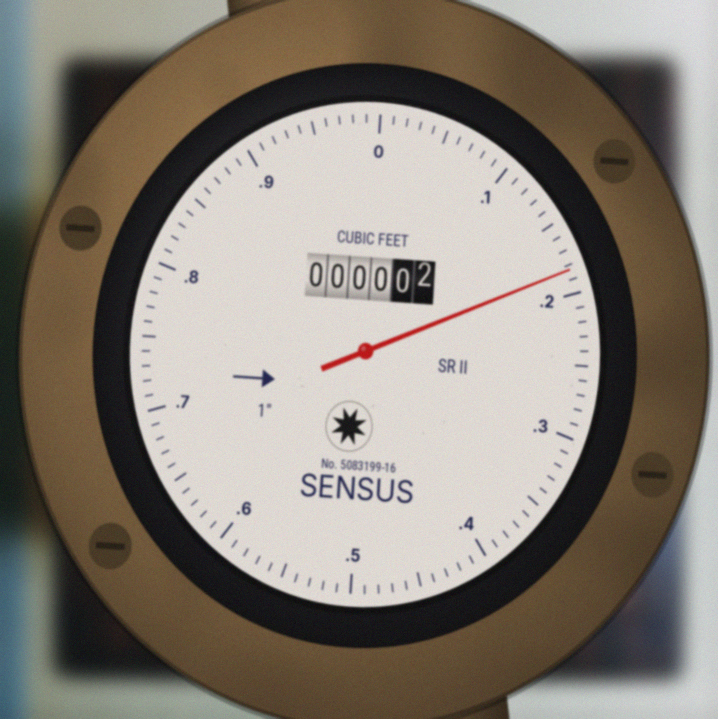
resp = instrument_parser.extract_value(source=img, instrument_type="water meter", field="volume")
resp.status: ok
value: 2.18 ft³
